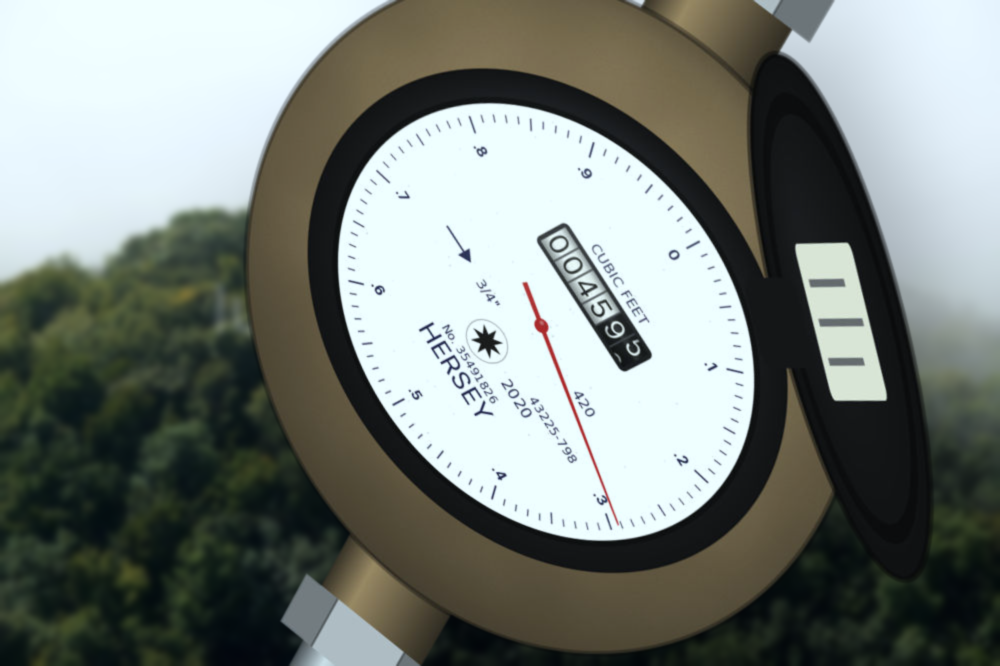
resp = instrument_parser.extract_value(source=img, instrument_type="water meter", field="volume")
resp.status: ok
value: 4595.29 ft³
